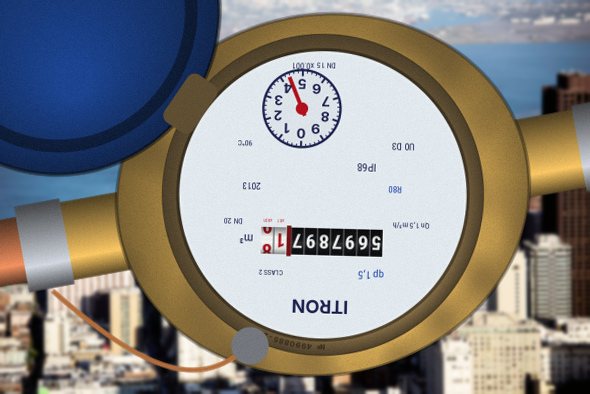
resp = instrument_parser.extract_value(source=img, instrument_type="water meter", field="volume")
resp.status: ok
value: 5697897.184 m³
